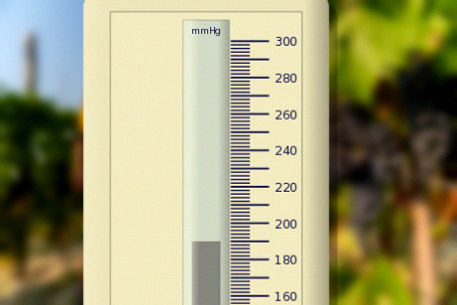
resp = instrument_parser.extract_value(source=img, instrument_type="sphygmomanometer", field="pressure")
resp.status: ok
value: 190 mmHg
